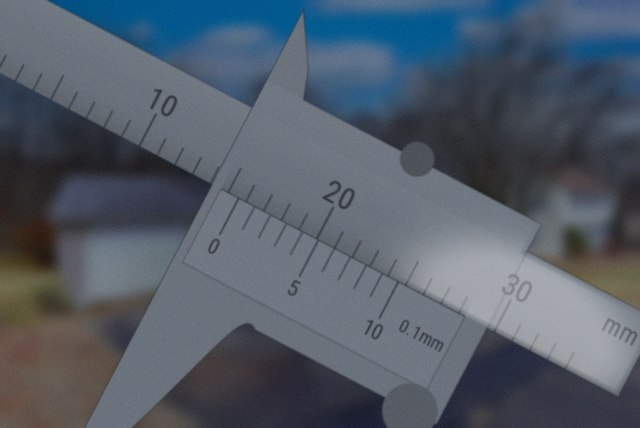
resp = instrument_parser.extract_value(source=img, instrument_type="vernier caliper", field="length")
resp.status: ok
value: 15.6 mm
